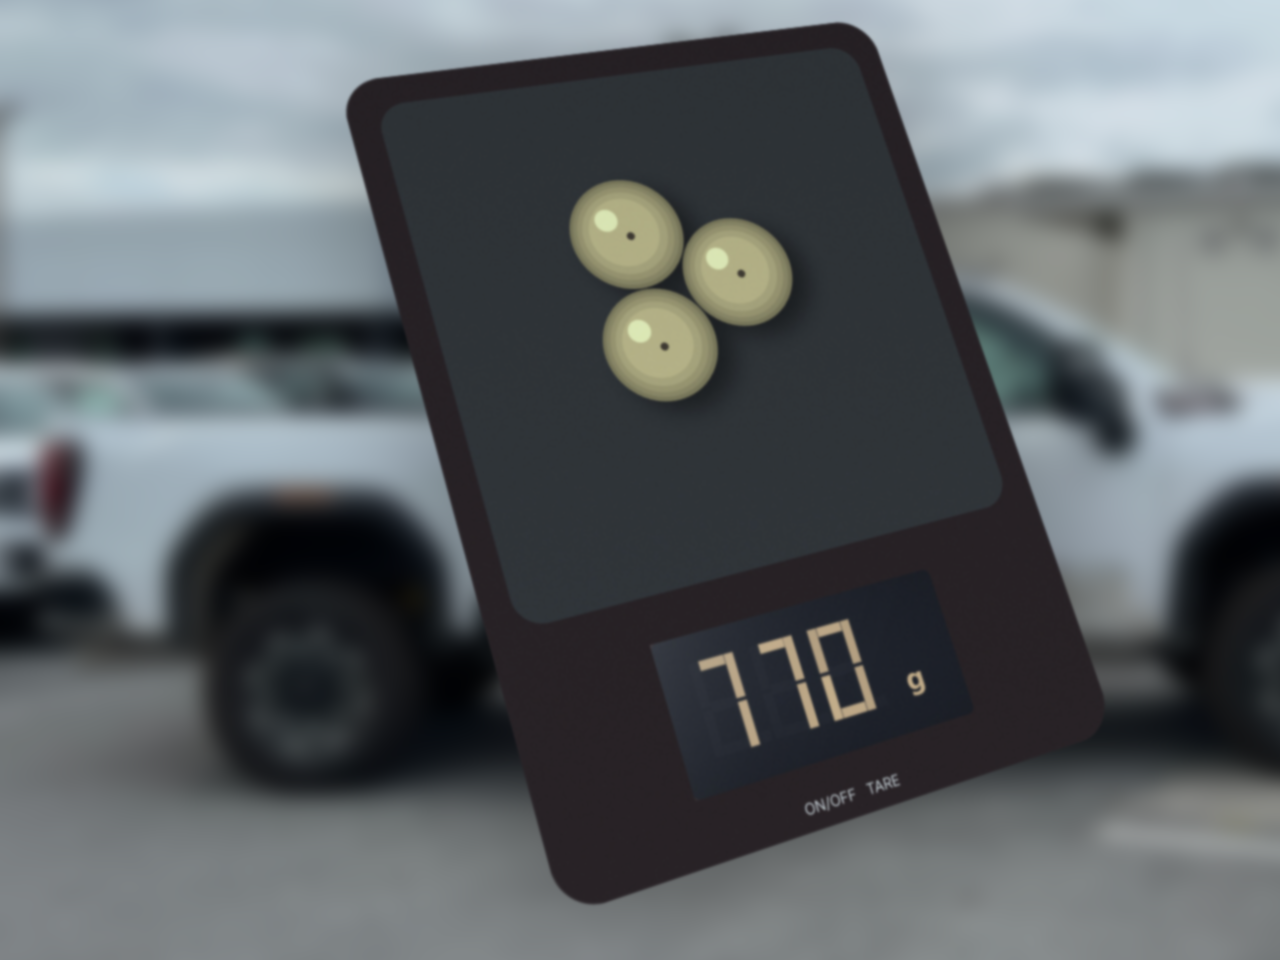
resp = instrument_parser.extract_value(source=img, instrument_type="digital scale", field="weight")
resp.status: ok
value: 770 g
